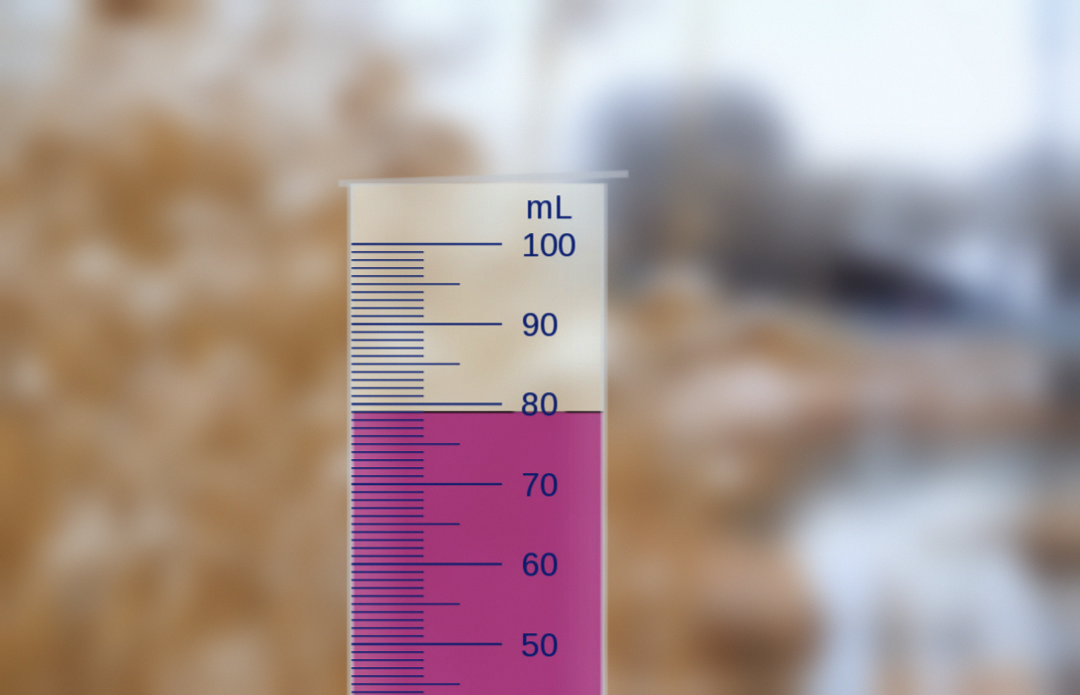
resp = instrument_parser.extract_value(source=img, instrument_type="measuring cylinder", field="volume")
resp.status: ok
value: 79 mL
